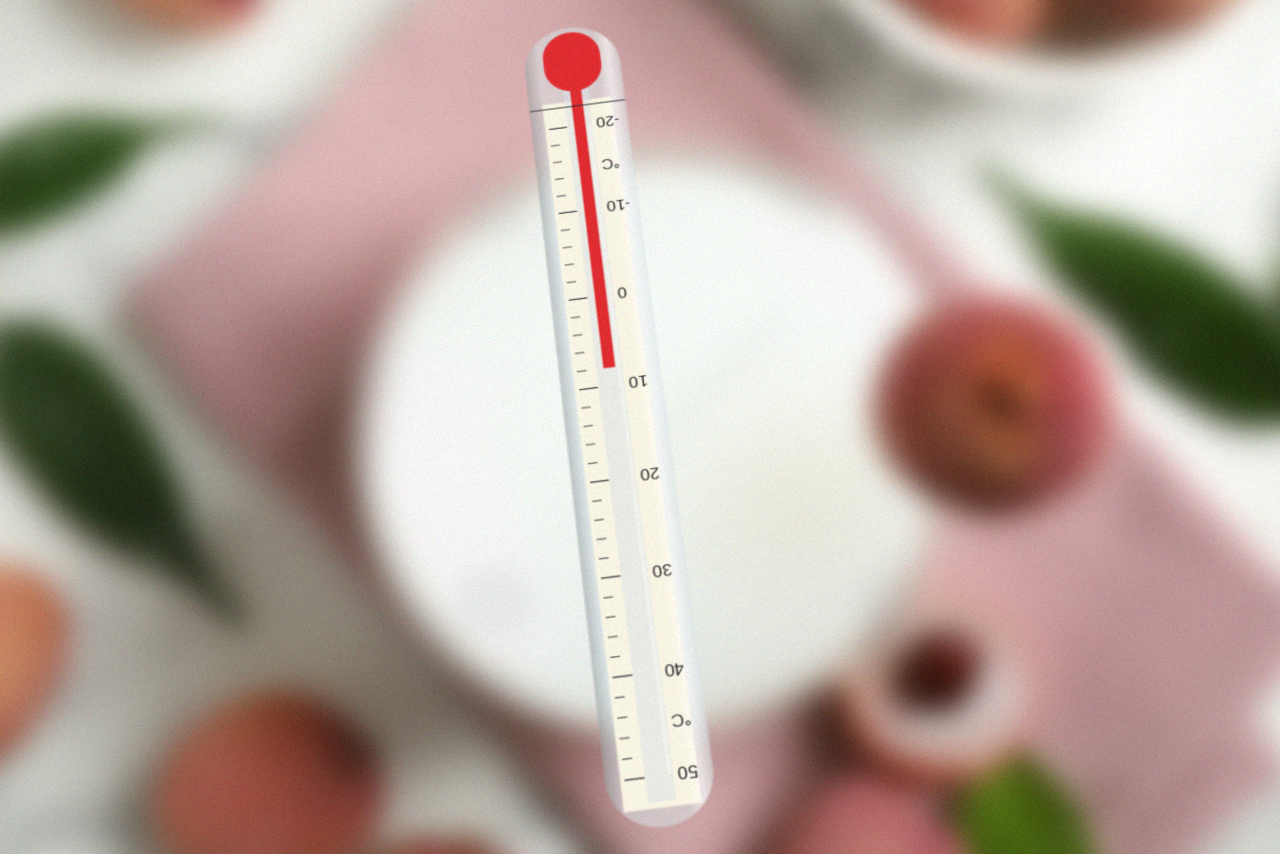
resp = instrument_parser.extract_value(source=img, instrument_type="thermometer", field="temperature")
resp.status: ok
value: 8 °C
